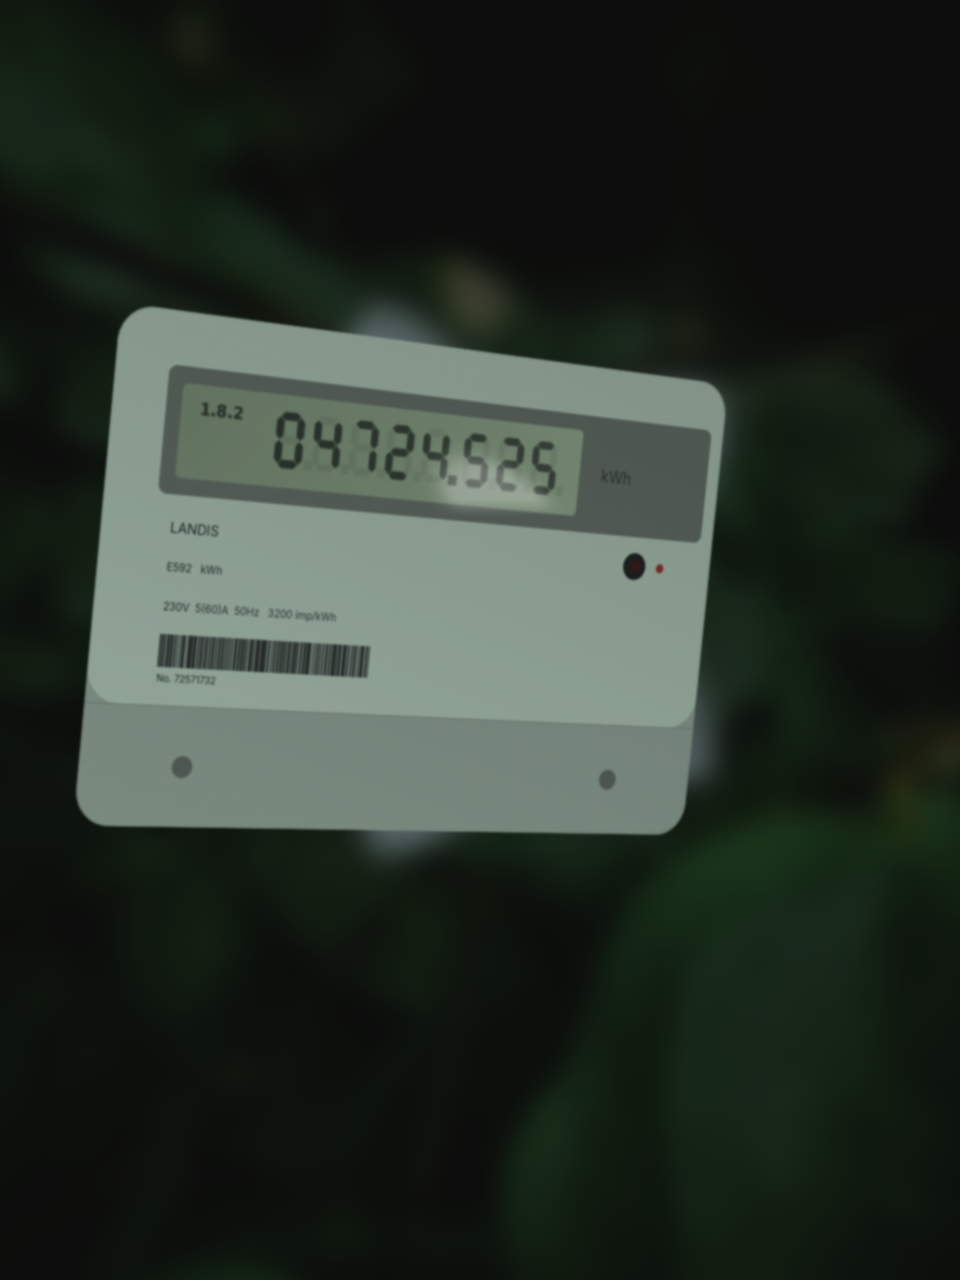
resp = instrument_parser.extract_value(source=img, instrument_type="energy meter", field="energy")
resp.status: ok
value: 4724.525 kWh
